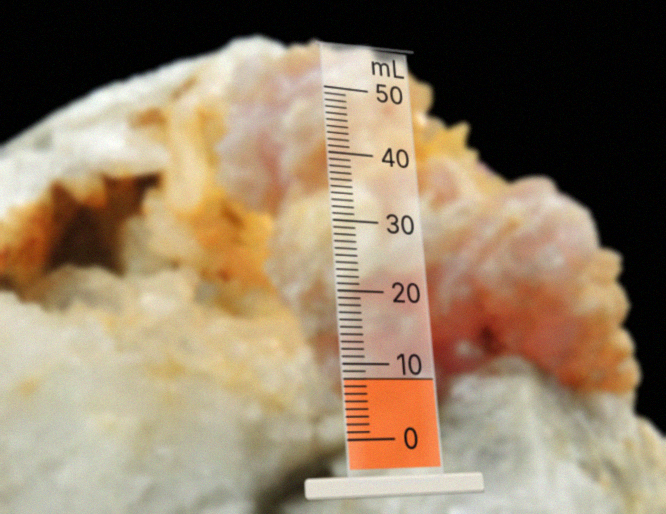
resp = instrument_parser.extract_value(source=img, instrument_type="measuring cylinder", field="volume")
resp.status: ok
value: 8 mL
